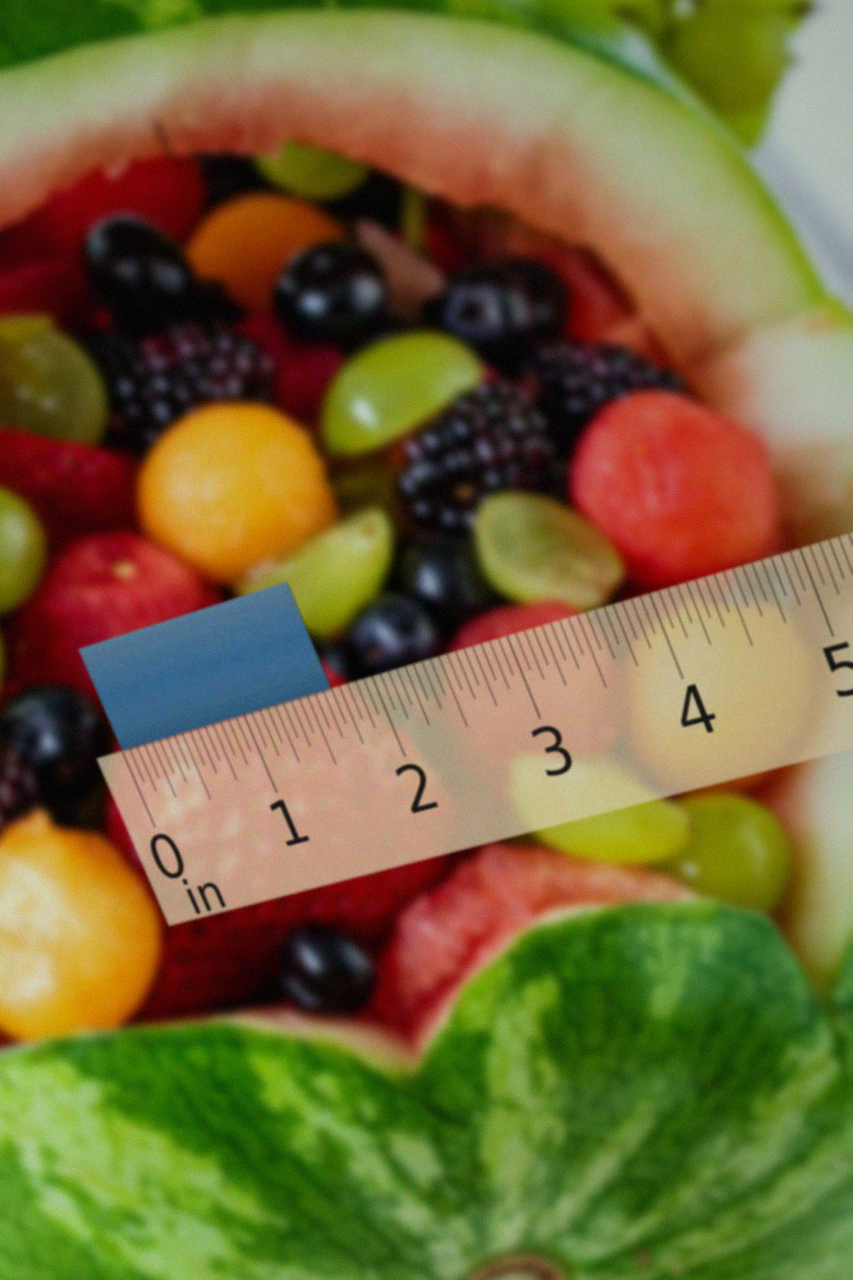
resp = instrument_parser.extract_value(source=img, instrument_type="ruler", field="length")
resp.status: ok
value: 1.6875 in
